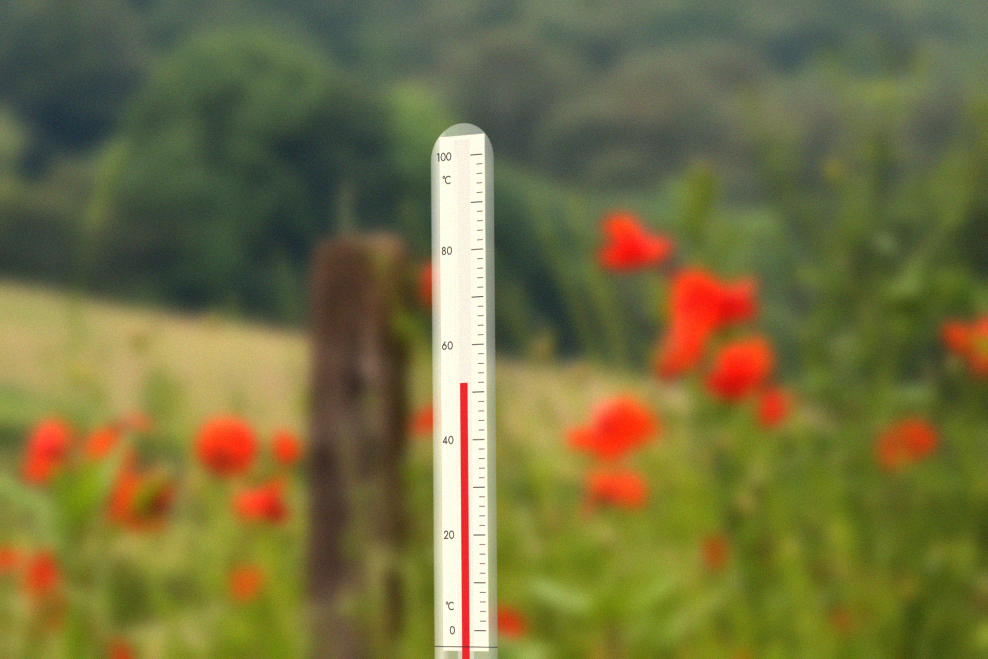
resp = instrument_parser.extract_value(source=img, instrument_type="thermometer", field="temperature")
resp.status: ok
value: 52 °C
